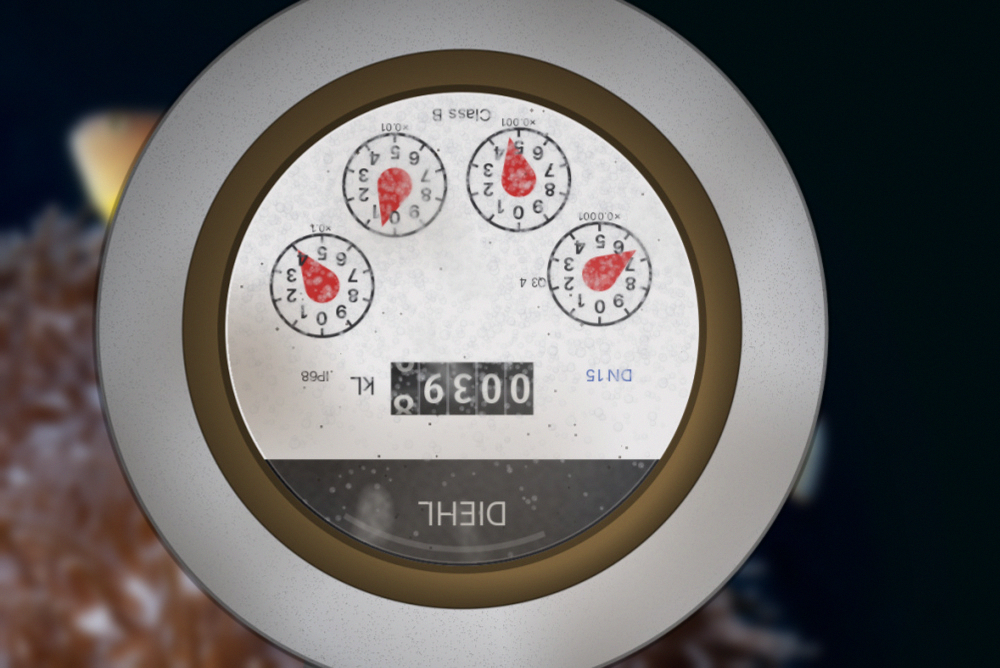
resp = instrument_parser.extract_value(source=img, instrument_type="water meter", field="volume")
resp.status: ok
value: 398.4046 kL
